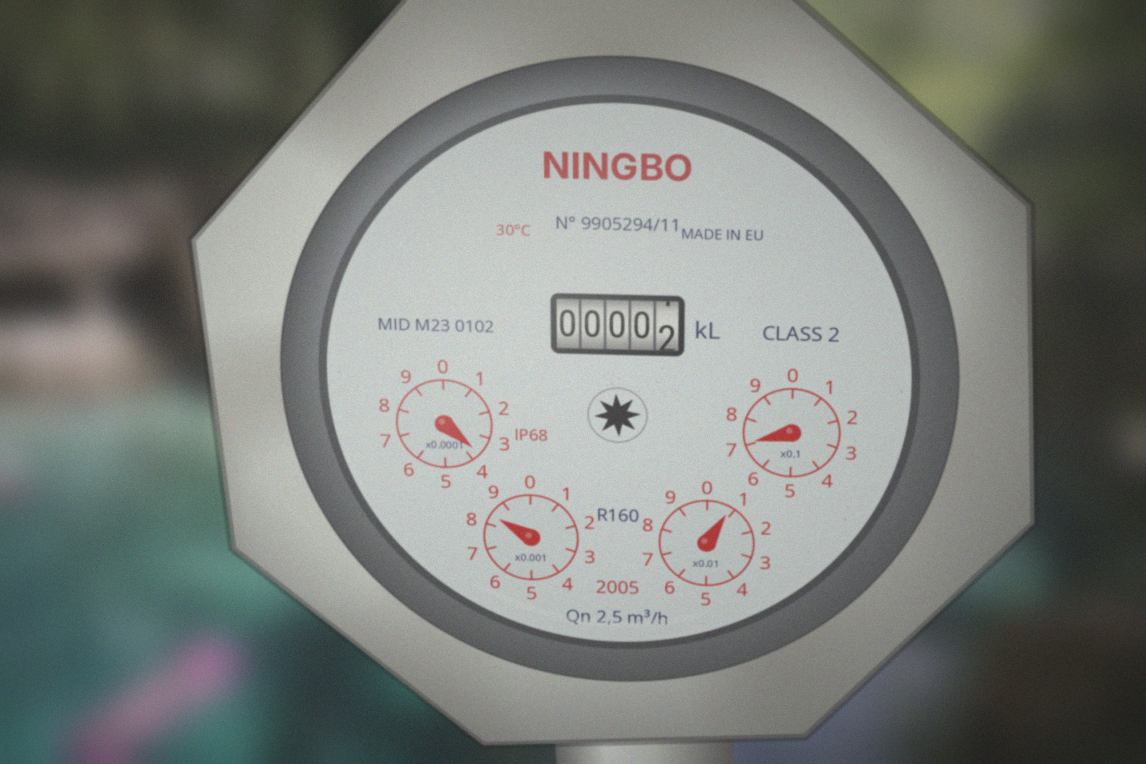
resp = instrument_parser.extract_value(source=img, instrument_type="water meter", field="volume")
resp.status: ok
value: 1.7083 kL
